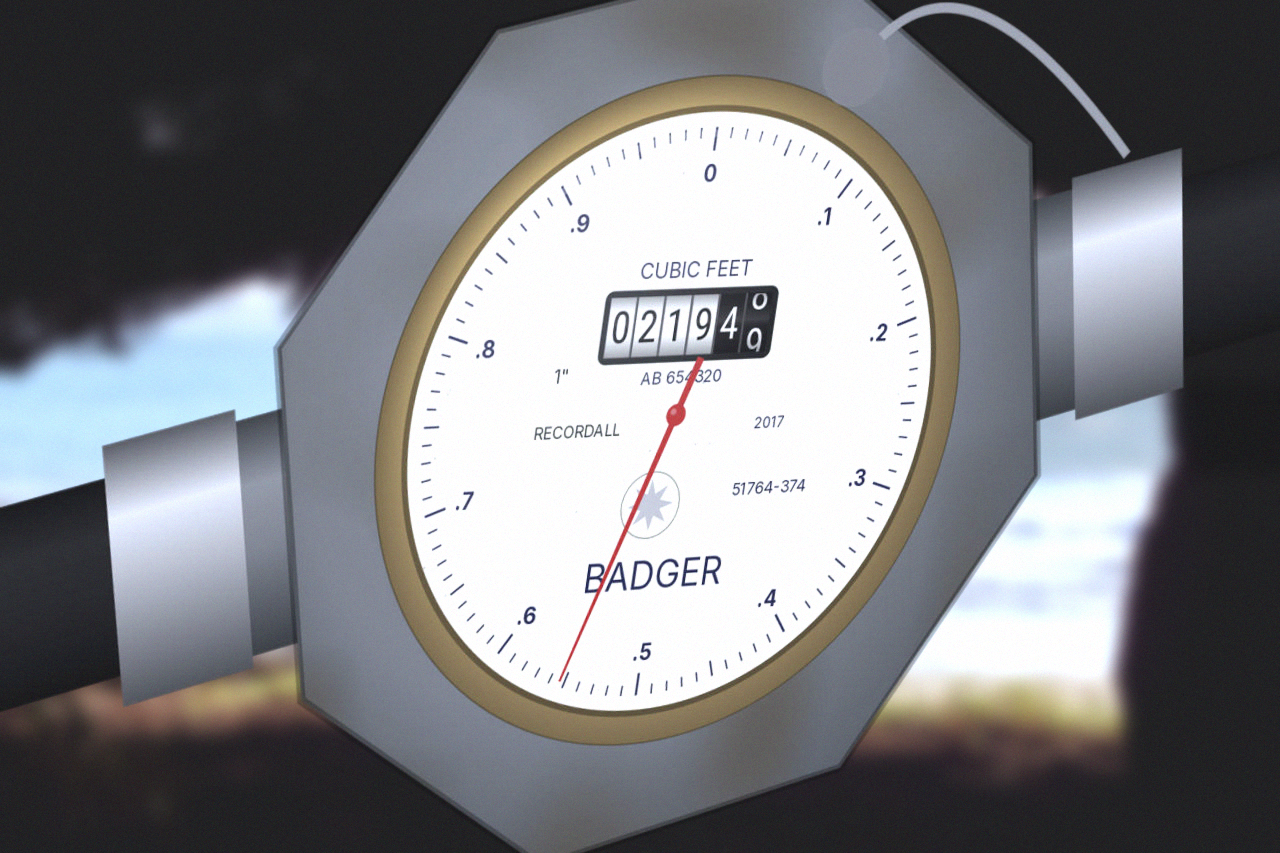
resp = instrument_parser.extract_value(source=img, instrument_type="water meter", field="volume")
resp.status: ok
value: 21948.55 ft³
